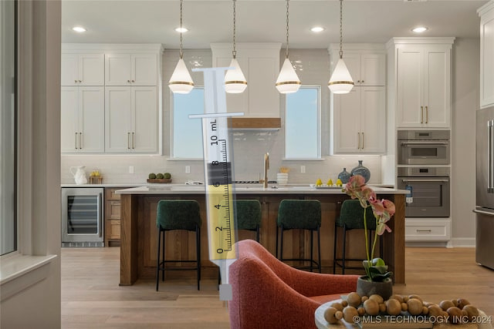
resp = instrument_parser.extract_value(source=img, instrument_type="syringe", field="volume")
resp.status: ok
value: 6 mL
